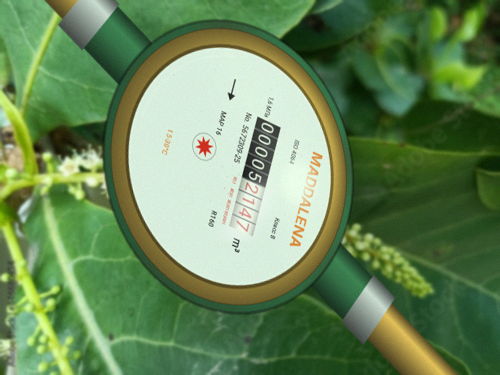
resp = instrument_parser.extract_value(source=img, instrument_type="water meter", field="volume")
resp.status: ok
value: 5.2147 m³
